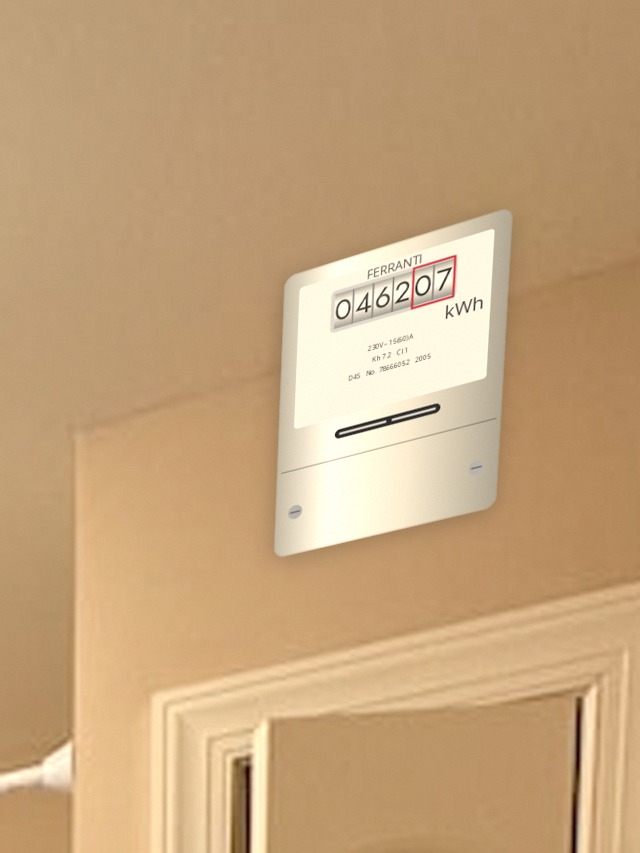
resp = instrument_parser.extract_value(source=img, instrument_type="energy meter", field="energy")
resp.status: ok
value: 462.07 kWh
